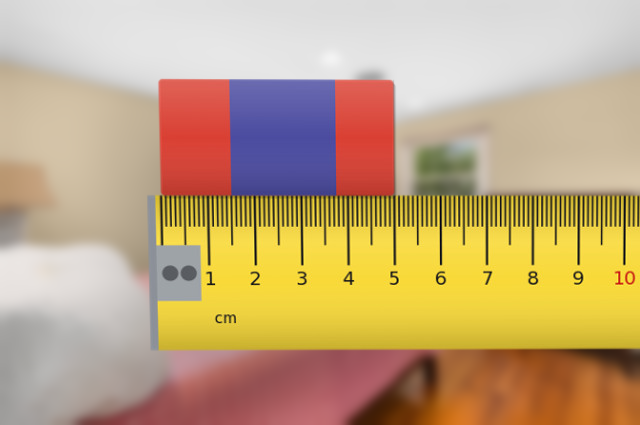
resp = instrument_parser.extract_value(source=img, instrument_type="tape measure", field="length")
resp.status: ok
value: 5 cm
